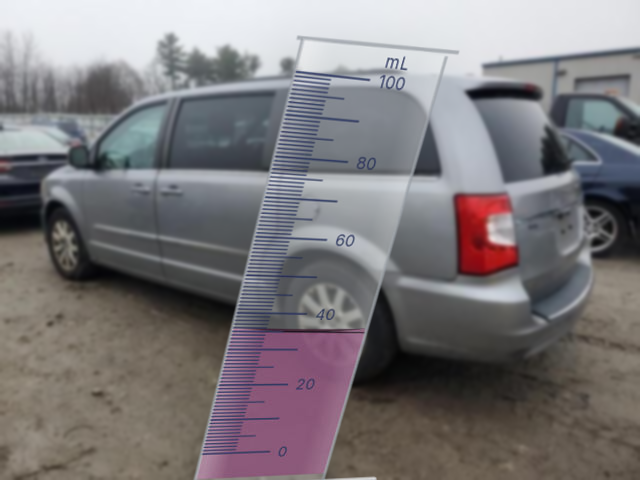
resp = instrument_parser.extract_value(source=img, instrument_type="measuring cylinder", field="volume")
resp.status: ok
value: 35 mL
